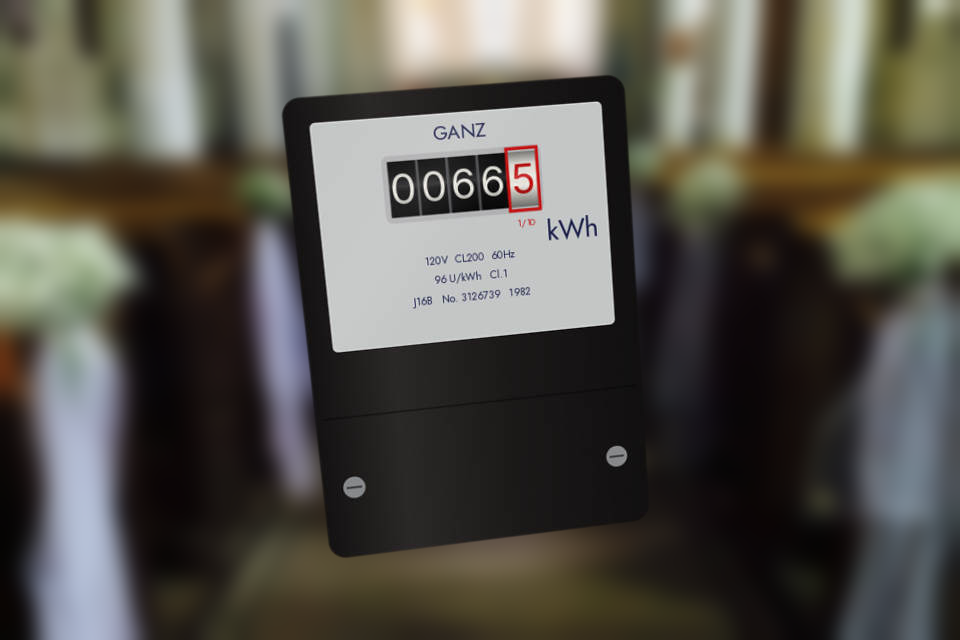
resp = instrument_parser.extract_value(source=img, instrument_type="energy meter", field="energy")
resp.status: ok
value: 66.5 kWh
